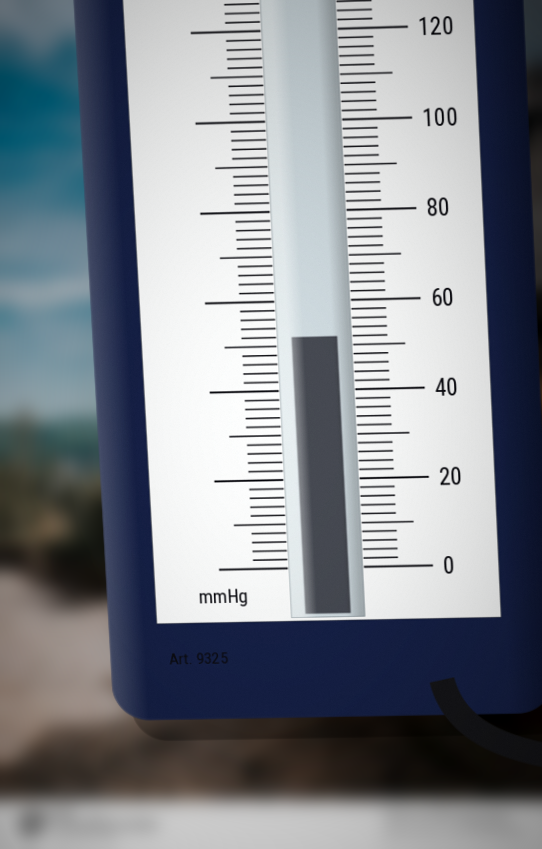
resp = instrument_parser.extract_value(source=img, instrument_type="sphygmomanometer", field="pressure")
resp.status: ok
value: 52 mmHg
